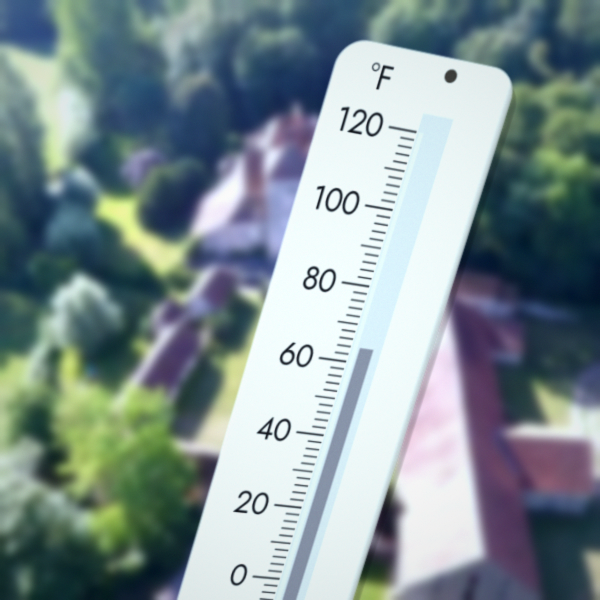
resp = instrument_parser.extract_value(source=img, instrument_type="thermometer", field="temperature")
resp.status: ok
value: 64 °F
